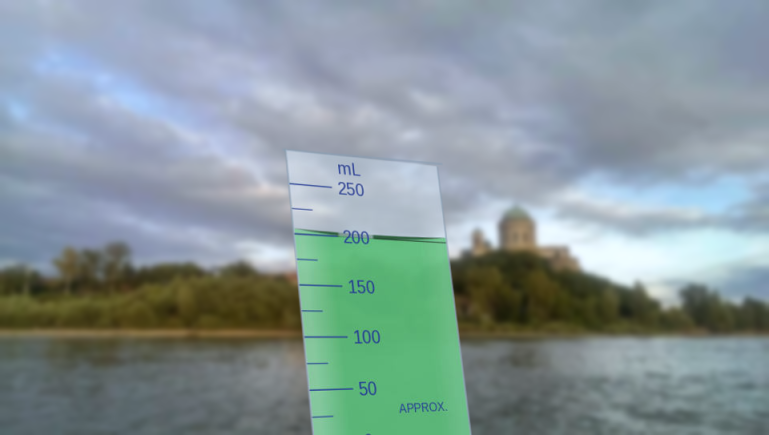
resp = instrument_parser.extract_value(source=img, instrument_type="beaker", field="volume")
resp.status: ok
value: 200 mL
